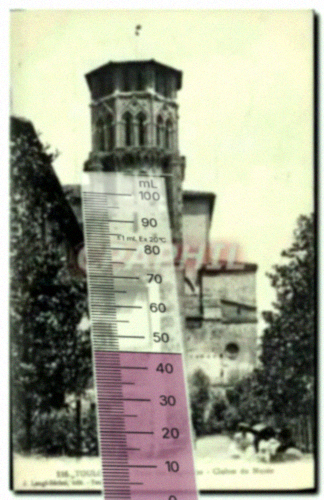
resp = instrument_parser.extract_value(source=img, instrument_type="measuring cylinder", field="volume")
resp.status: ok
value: 45 mL
